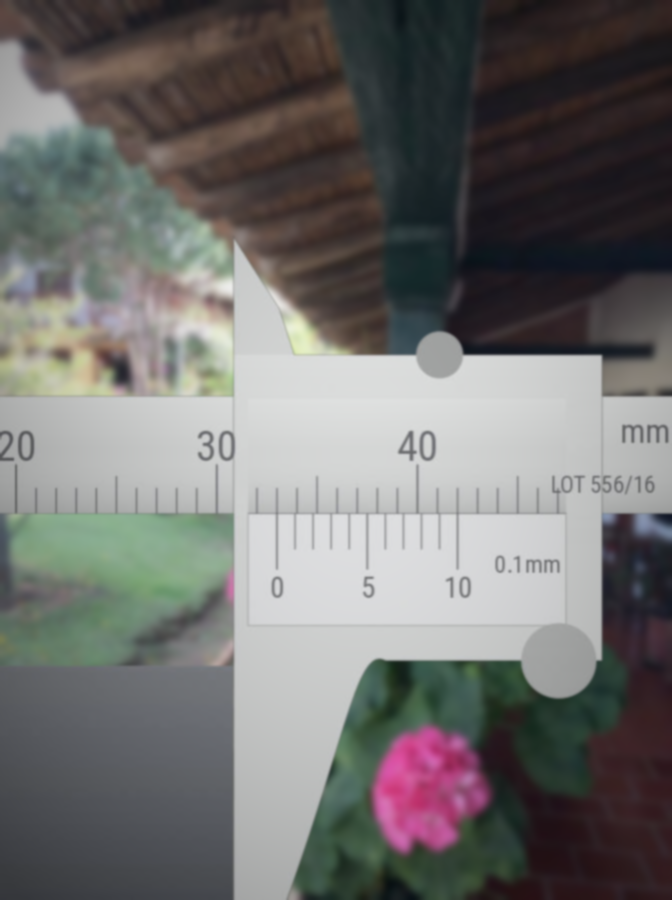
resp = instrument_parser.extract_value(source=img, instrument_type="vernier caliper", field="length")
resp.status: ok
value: 33.0 mm
